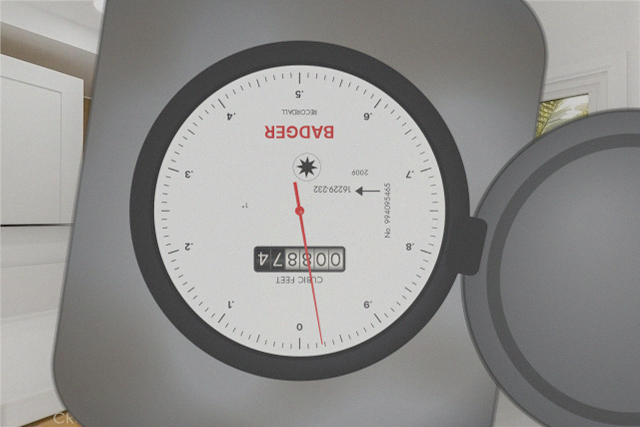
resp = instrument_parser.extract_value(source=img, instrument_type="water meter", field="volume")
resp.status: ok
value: 8873.97 ft³
